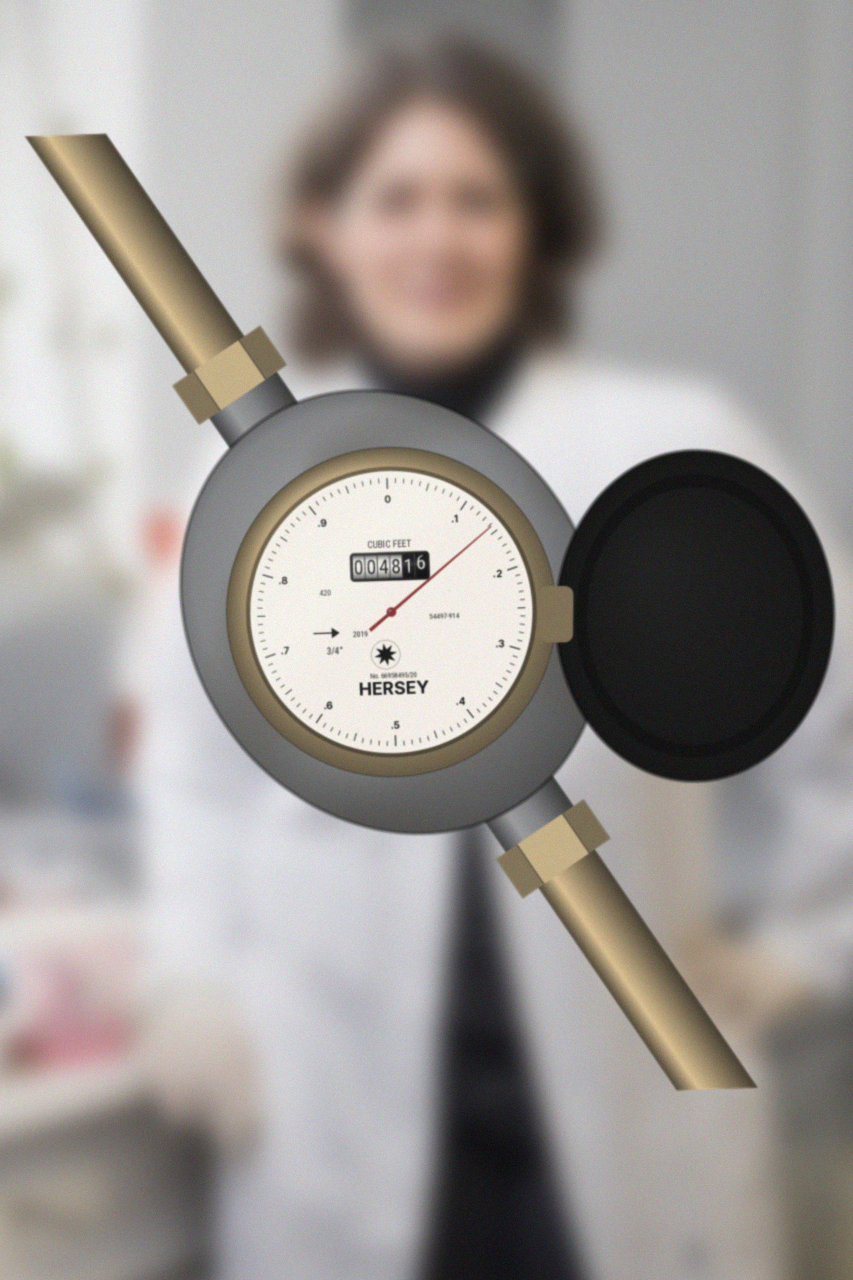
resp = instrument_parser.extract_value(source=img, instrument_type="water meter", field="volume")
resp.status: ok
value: 4816.14 ft³
